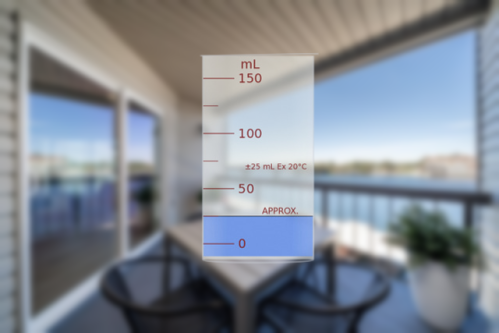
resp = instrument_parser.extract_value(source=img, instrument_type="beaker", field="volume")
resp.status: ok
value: 25 mL
